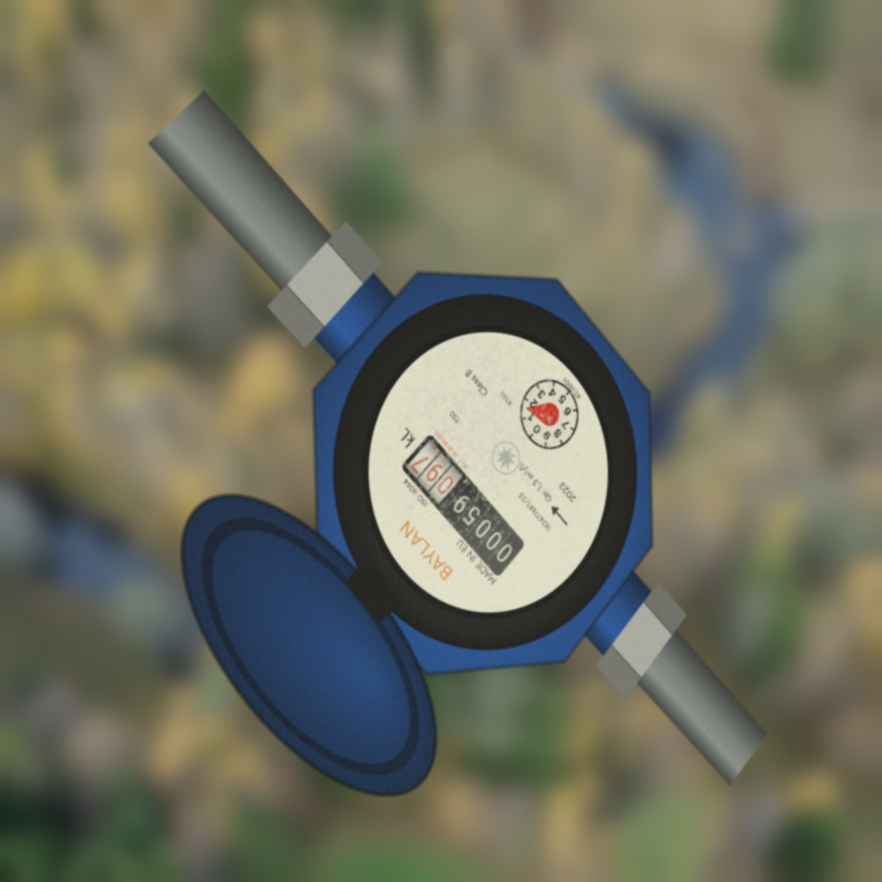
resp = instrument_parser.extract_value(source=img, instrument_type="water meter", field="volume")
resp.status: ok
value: 59.0971 kL
